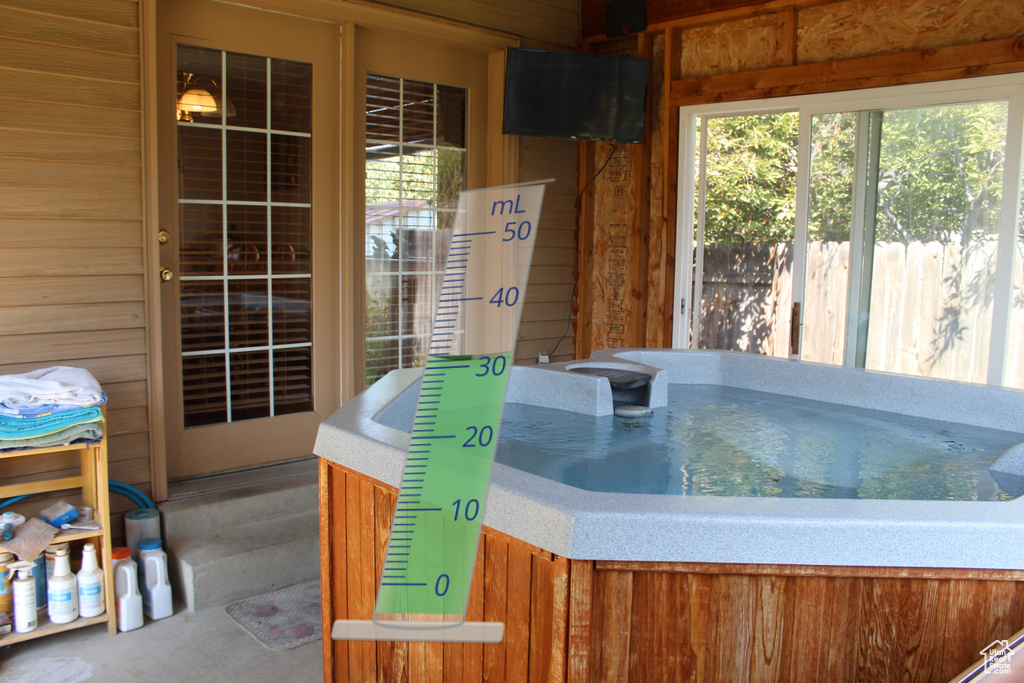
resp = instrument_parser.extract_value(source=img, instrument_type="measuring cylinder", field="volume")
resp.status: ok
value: 31 mL
